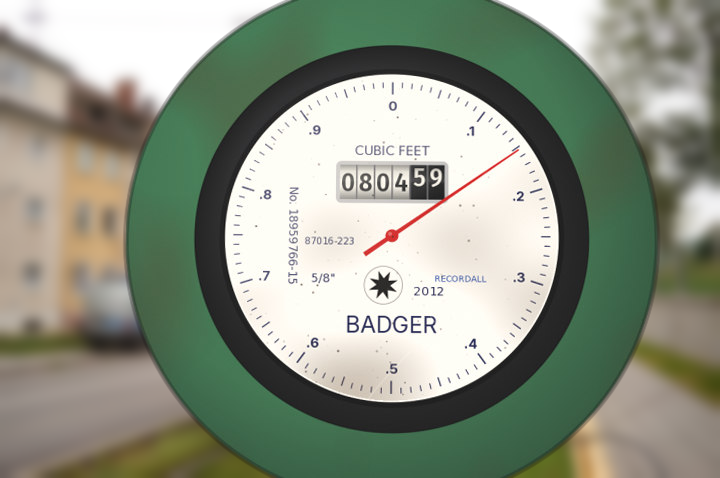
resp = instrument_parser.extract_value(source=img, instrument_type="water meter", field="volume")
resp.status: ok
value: 80459.15 ft³
